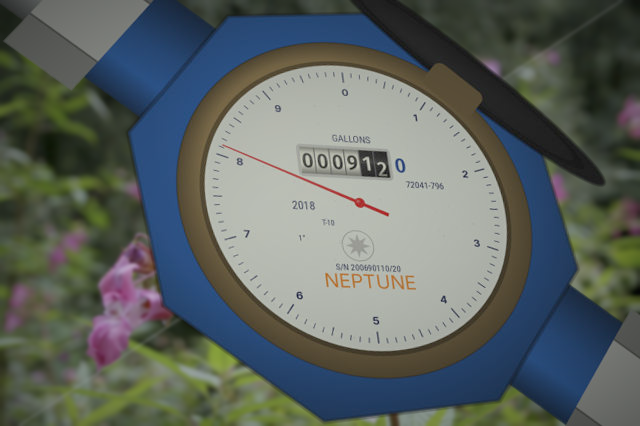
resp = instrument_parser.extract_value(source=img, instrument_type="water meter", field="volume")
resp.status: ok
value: 9118.1 gal
